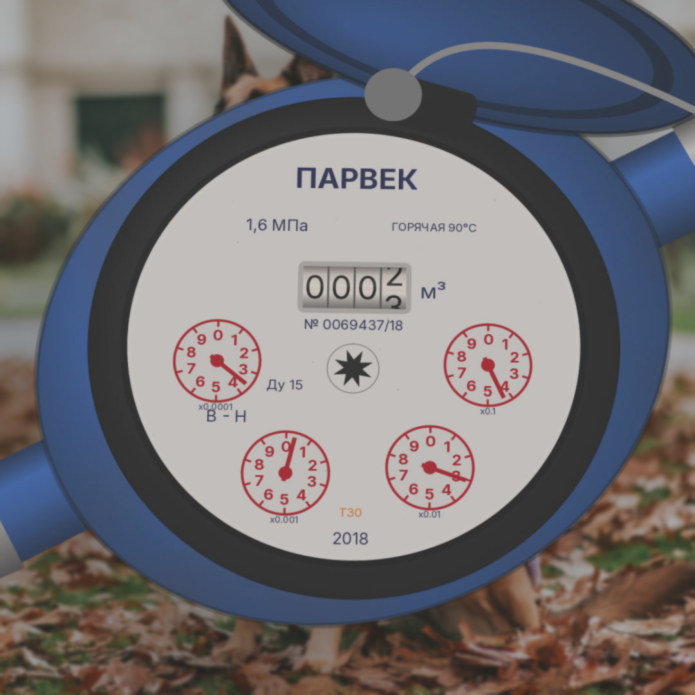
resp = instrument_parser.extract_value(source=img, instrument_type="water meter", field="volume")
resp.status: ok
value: 2.4303 m³
